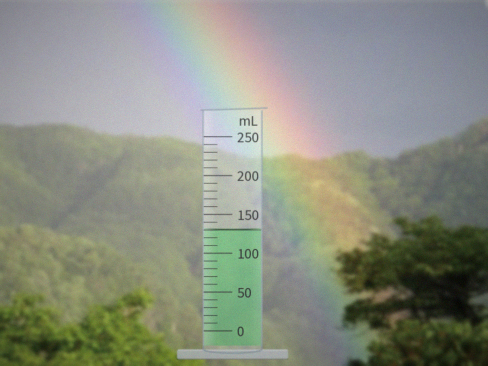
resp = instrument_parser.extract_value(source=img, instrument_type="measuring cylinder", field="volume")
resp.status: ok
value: 130 mL
